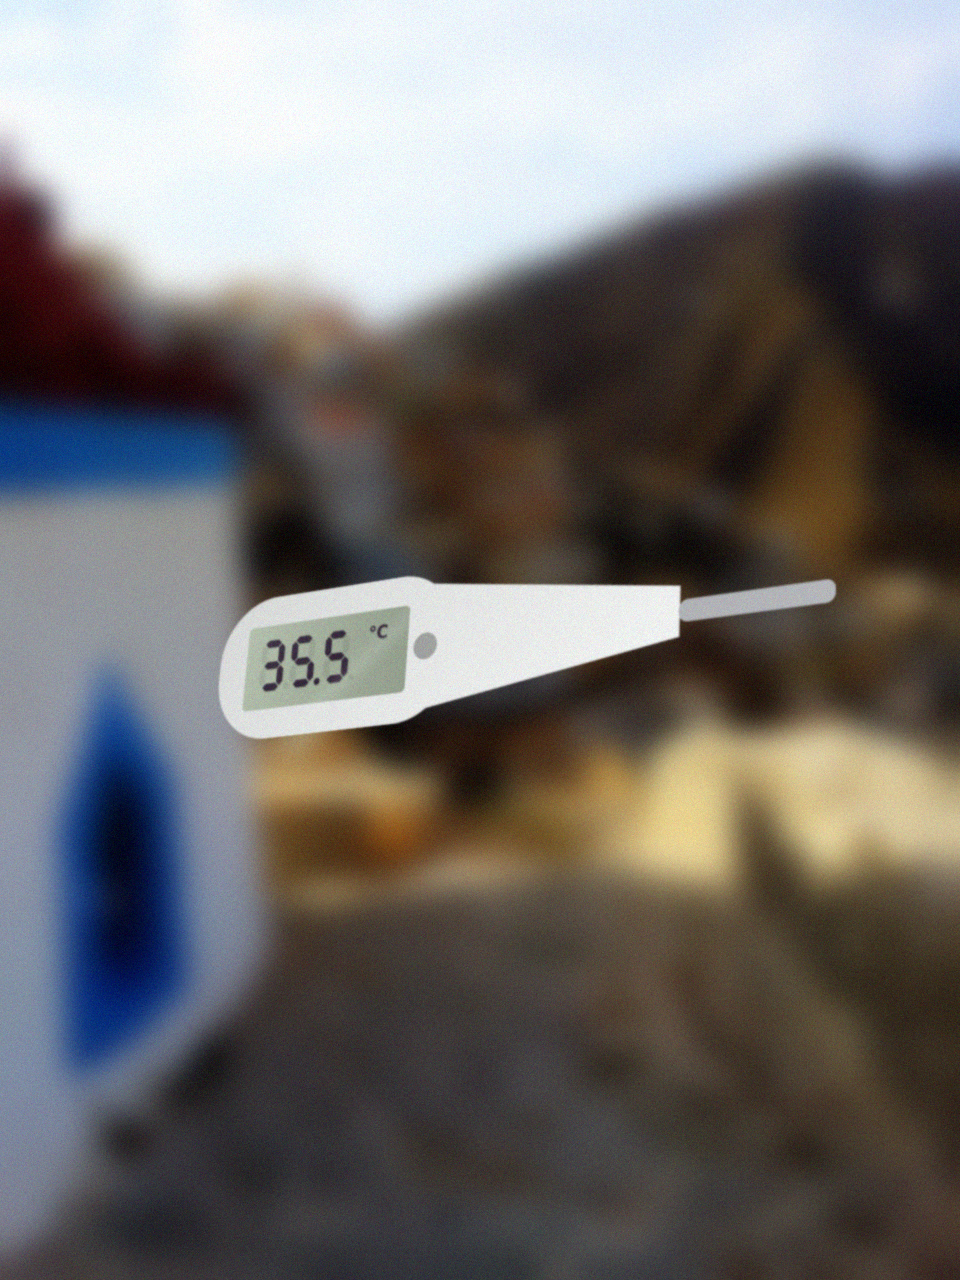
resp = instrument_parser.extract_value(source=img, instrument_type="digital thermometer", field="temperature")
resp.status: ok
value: 35.5 °C
